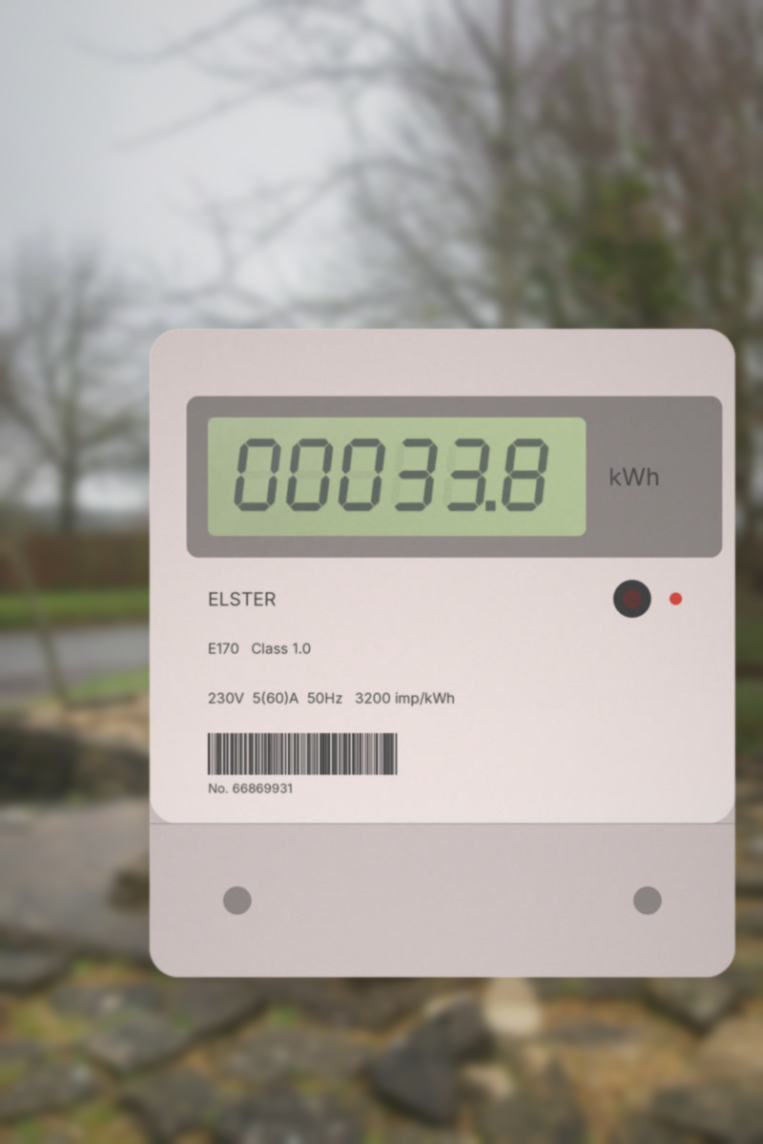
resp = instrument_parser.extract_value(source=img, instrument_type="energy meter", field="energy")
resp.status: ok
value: 33.8 kWh
